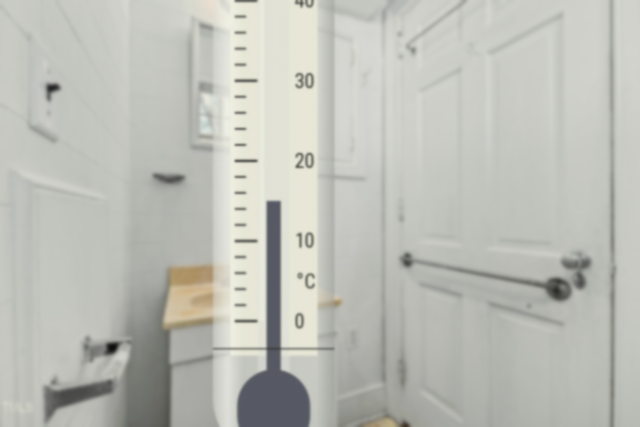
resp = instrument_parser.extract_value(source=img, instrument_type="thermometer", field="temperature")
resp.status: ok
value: 15 °C
